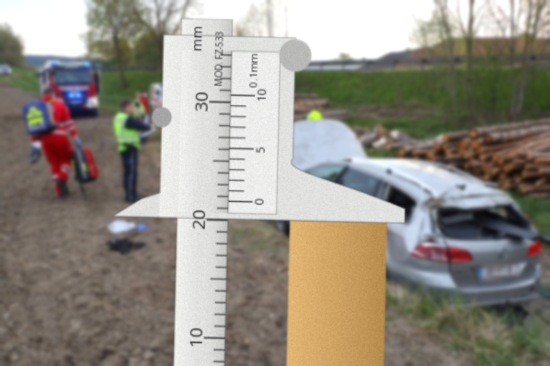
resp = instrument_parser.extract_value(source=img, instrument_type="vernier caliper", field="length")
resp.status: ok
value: 21.6 mm
